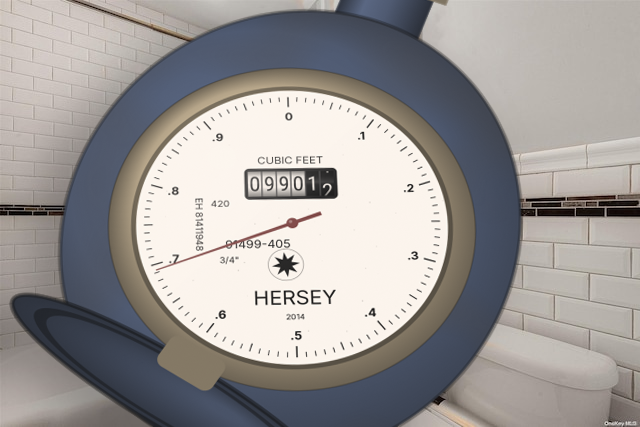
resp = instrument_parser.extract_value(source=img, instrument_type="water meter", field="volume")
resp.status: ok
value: 99011.69 ft³
